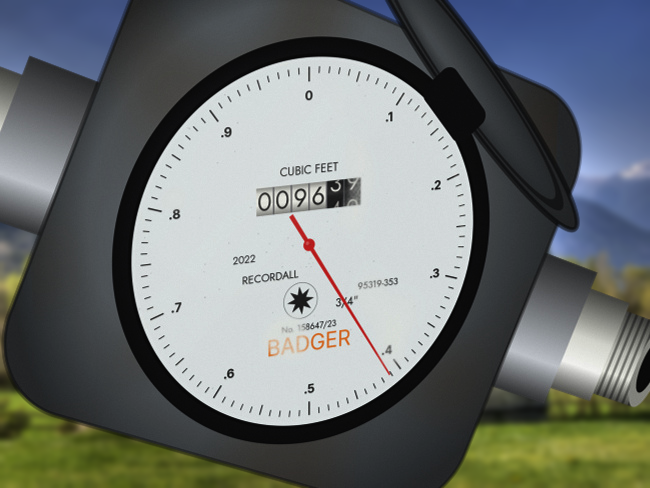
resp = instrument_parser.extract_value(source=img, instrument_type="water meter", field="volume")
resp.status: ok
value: 9639.41 ft³
